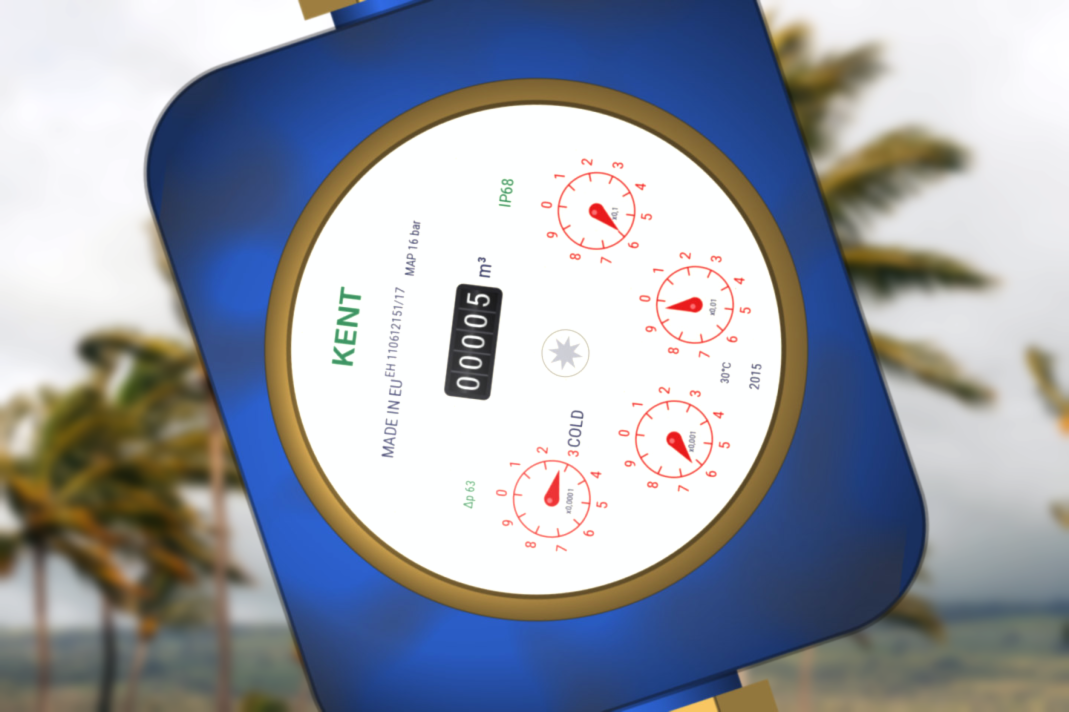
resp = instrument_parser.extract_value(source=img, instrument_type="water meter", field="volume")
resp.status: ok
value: 5.5962 m³
